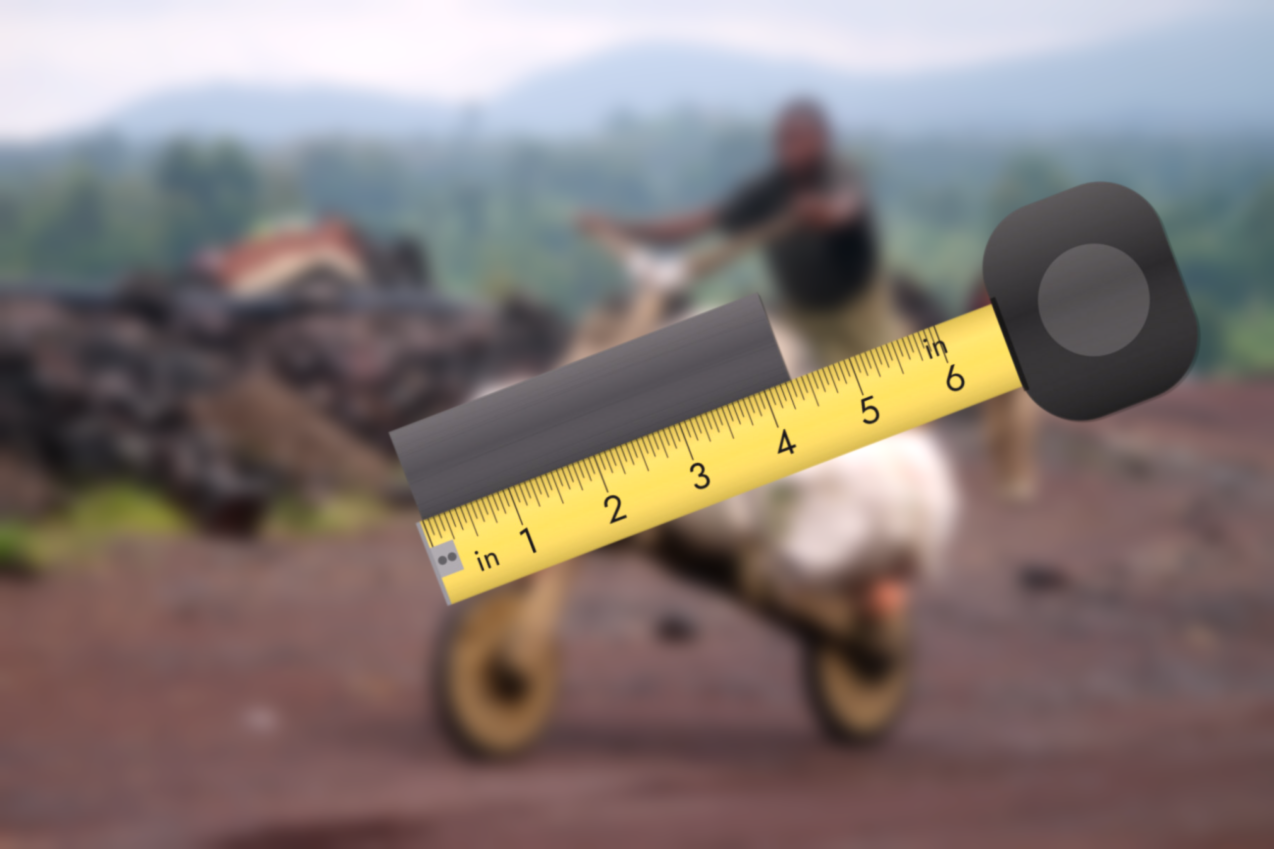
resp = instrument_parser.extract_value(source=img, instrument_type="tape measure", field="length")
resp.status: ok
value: 4.3125 in
